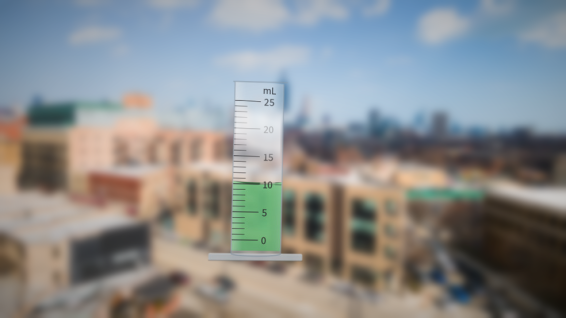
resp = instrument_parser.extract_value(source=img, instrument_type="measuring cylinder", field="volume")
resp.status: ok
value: 10 mL
